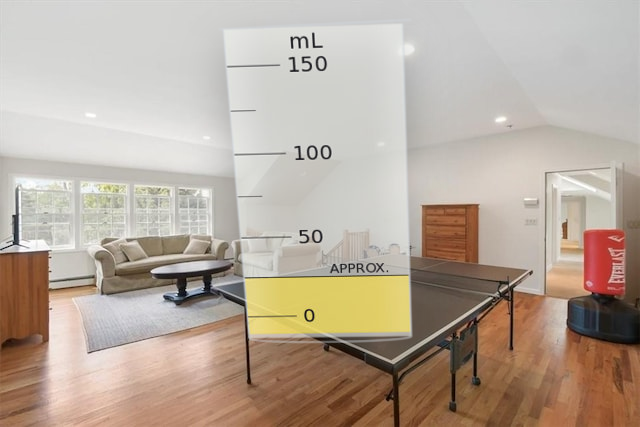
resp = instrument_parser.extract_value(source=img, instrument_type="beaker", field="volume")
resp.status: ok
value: 25 mL
